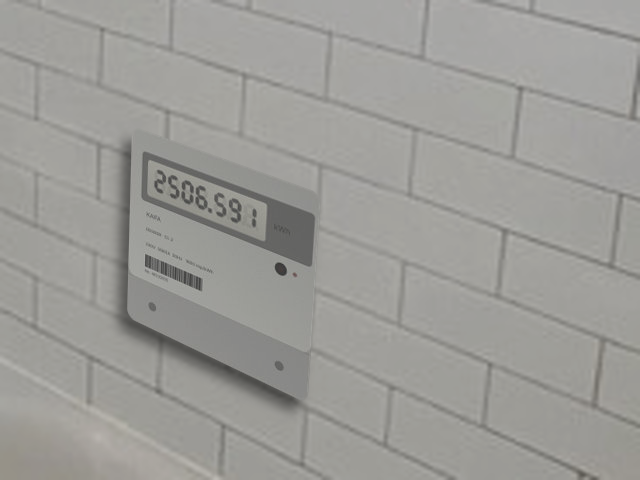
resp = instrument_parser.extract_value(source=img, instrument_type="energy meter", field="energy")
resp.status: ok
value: 2506.591 kWh
